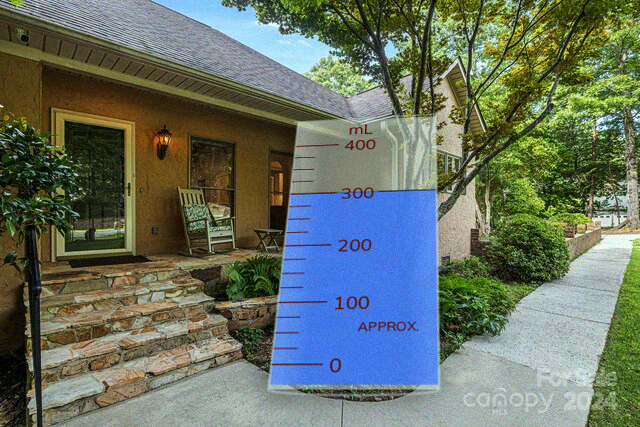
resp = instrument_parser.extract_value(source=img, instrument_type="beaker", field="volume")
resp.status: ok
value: 300 mL
